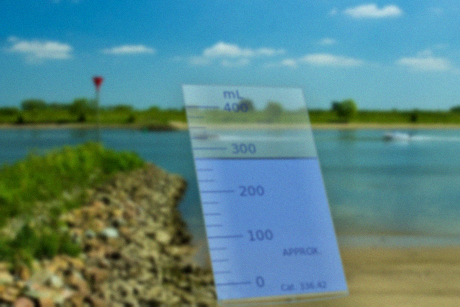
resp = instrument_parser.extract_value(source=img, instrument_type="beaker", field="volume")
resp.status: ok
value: 275 mL
